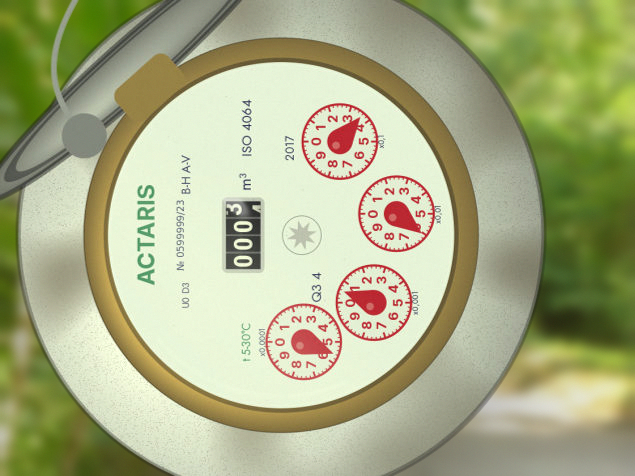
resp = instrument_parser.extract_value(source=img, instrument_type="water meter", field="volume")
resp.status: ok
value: 3.3605 m³
